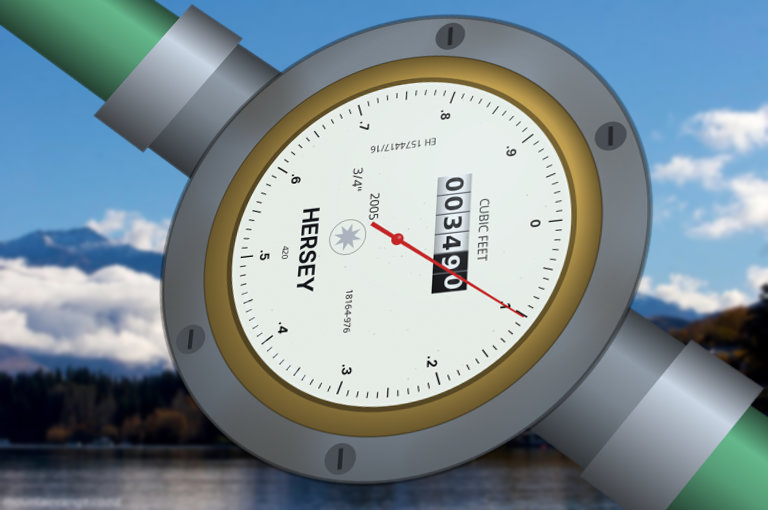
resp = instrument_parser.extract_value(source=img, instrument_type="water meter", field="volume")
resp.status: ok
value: 3490.10 ft³
